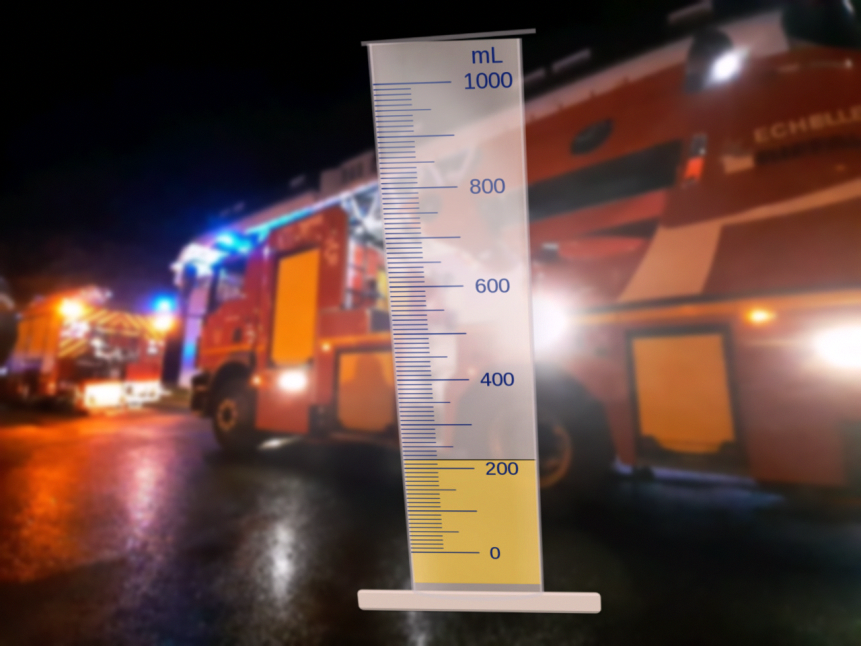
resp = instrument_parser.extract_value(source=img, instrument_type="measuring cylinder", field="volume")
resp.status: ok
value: 220 mL
